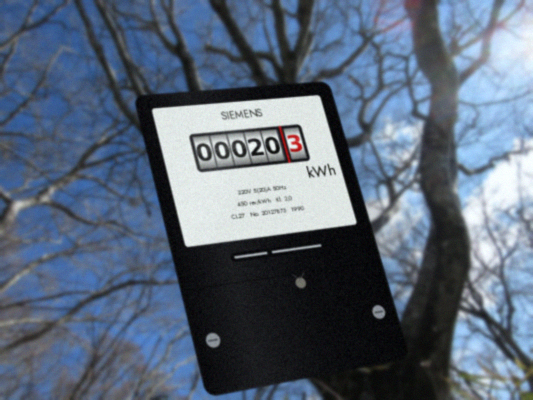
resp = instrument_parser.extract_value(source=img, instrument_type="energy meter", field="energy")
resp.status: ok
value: 20.3 kWh
